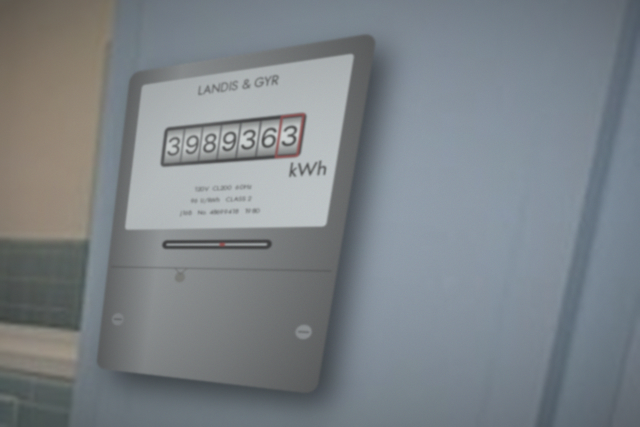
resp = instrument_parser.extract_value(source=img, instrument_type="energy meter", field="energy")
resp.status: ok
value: 398936.3 kWh
